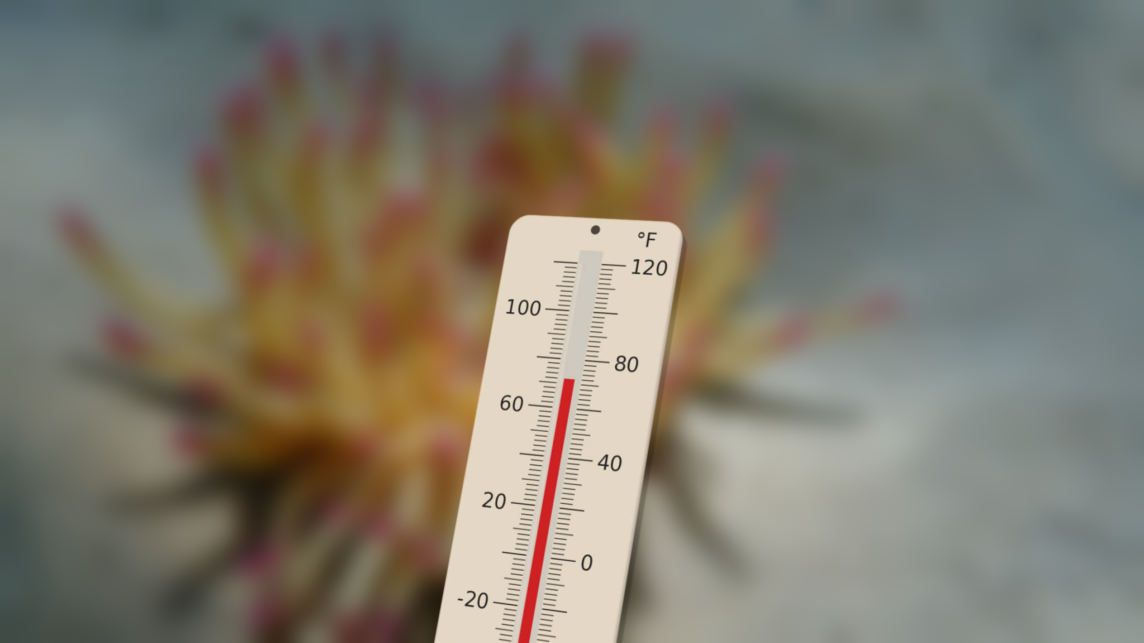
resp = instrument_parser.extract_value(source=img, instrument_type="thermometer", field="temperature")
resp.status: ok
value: 72 °F
